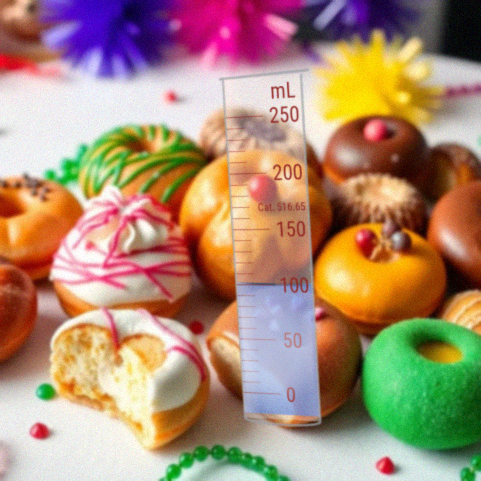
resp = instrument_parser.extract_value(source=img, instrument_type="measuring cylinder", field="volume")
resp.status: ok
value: 100 mL
